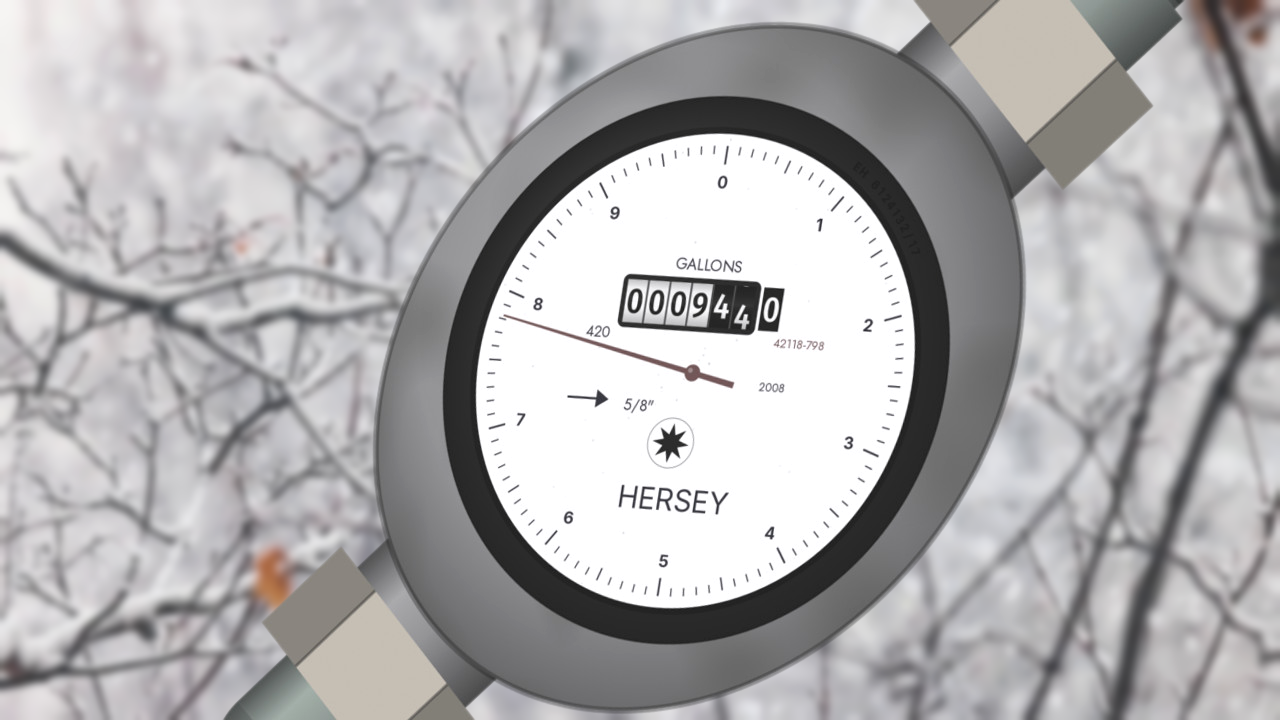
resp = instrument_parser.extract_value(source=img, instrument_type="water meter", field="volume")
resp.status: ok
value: 9437.8 gal
